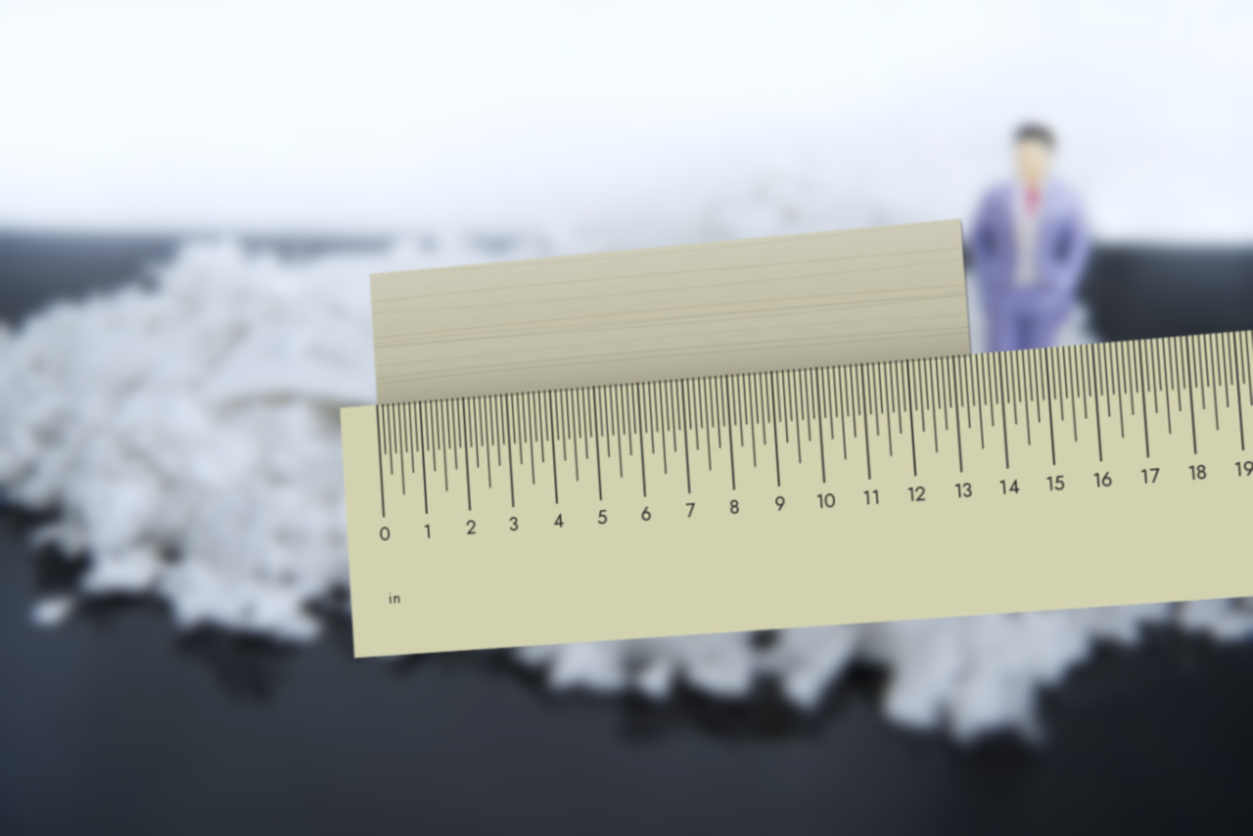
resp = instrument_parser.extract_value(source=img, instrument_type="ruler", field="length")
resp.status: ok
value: 13.375 in
